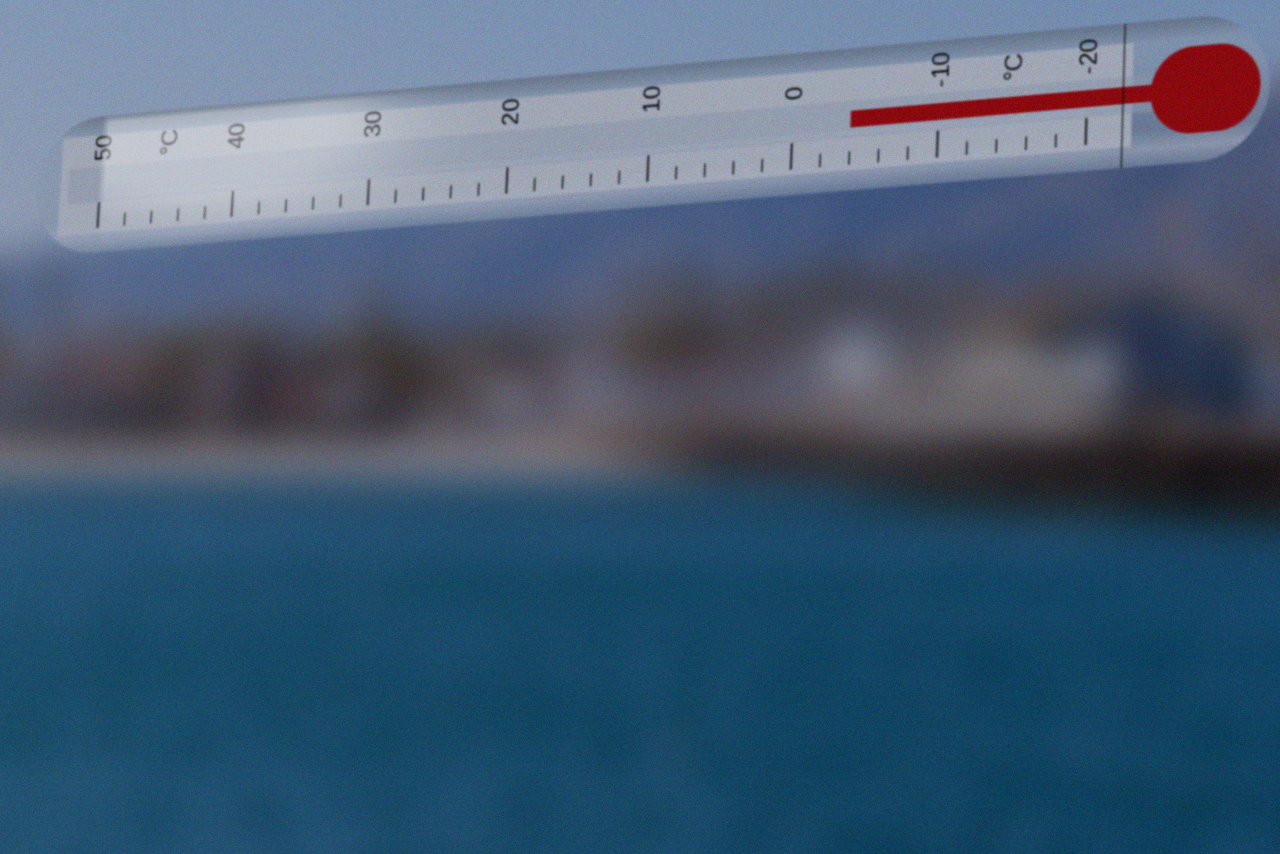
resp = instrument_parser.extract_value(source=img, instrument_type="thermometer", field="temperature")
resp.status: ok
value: -4 °C
